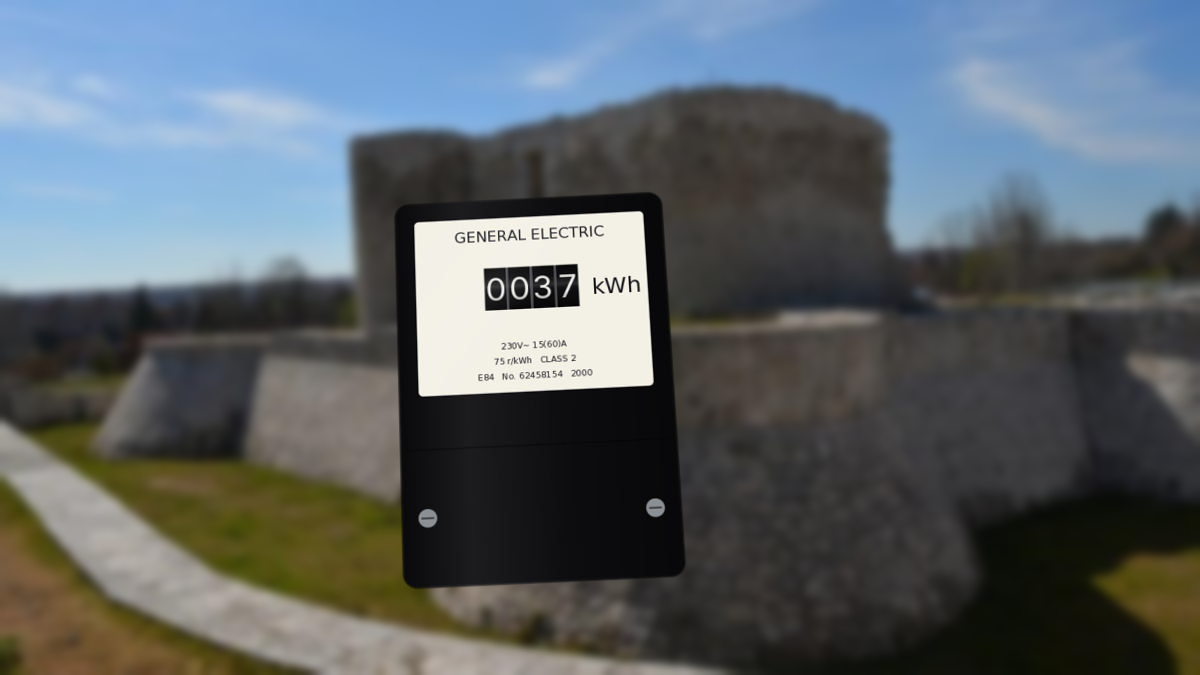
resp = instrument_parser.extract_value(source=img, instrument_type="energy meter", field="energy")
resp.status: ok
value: 37 kWh
